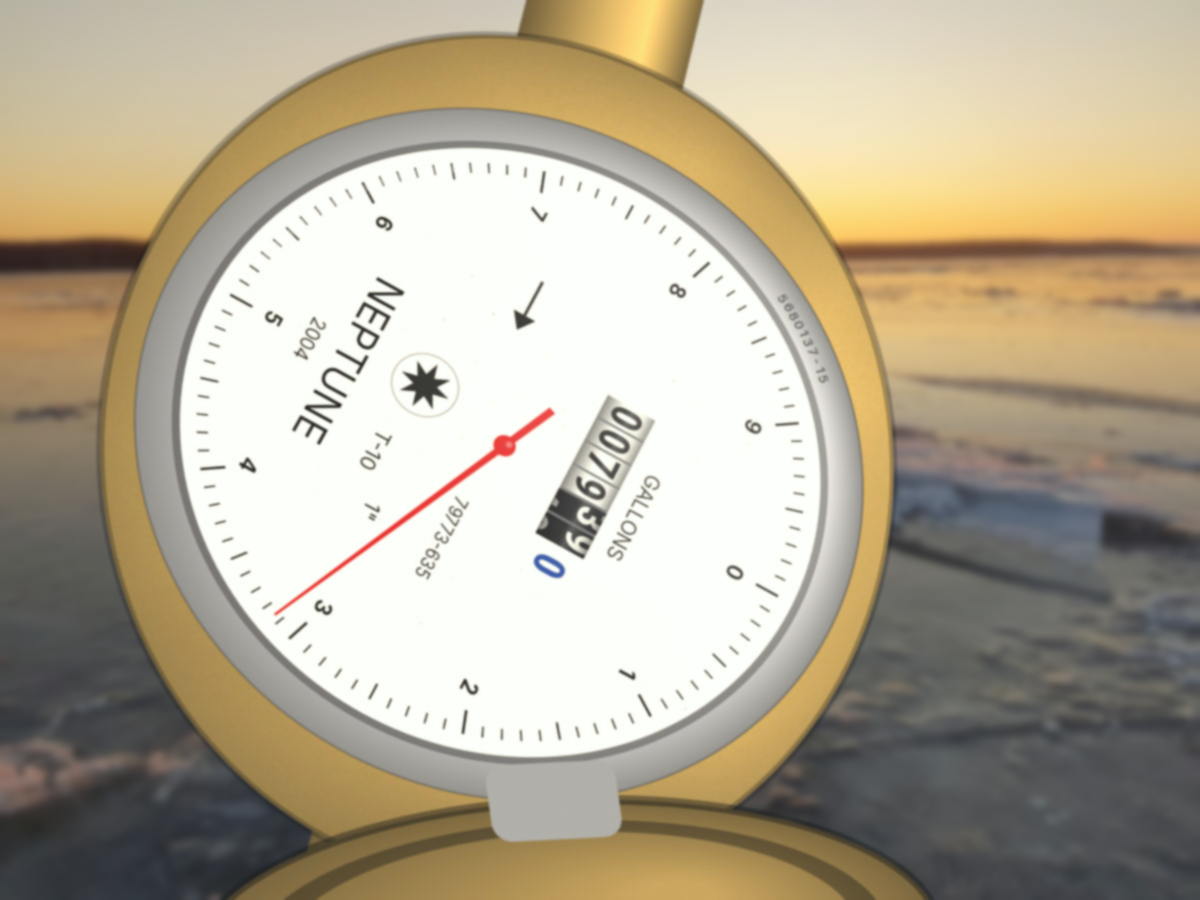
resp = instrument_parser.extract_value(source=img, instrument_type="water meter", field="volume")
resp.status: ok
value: 79393.1 gal
